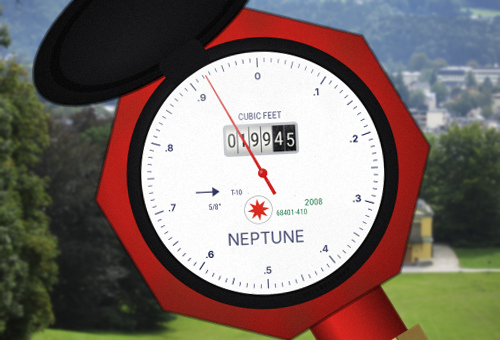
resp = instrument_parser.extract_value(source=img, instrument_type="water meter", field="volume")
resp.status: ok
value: 19944.92 ft³
